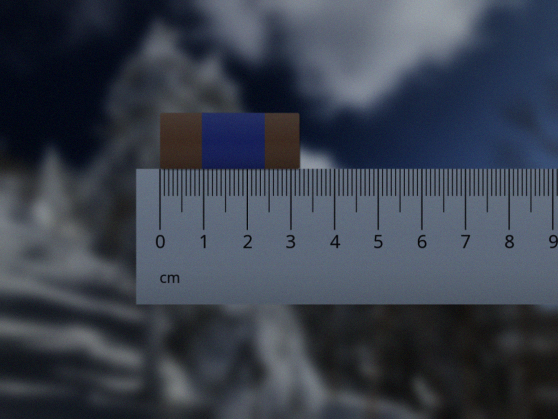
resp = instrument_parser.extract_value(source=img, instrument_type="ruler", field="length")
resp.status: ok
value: 3.2 cm
